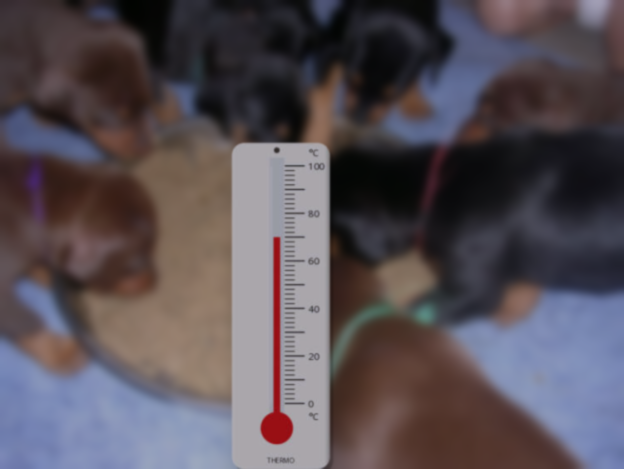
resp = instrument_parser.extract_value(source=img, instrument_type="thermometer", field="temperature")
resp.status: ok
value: 70 °C
